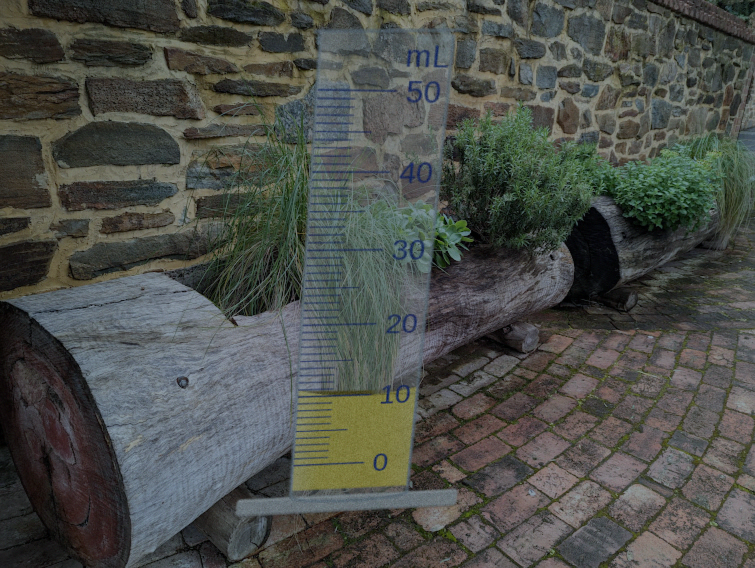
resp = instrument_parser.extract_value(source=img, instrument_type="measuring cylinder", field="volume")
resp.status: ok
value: 10 mL
